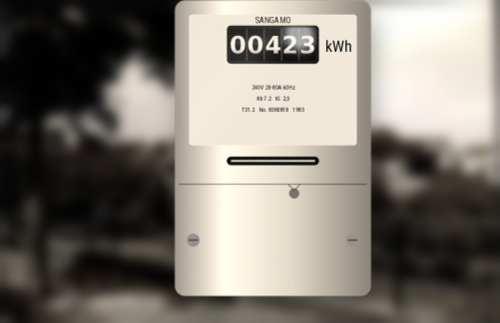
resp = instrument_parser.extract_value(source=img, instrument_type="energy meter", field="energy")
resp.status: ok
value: 423 kWh
